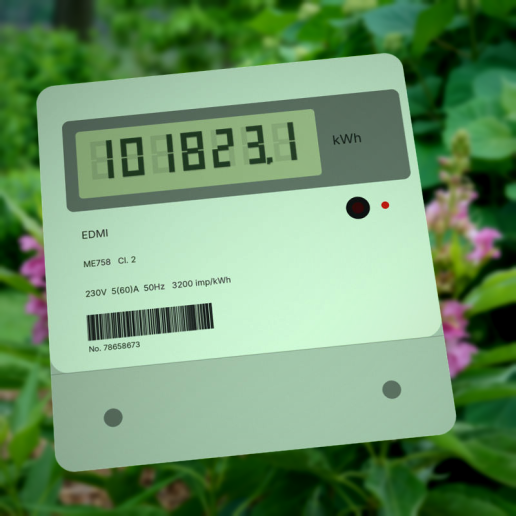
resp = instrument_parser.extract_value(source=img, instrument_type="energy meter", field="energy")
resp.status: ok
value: 101823.1 kWh
